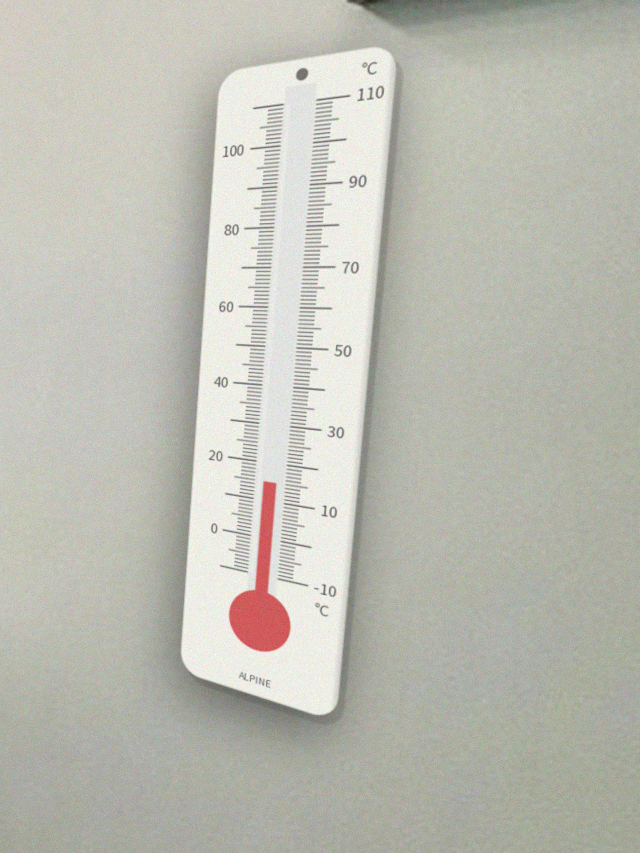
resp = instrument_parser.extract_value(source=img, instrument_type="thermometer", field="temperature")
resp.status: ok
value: 15 °C
